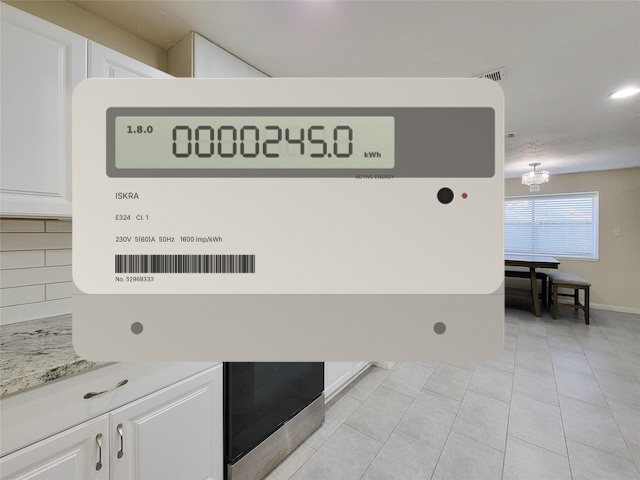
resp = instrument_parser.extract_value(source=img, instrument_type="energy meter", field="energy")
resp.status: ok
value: 245.0 kWh
